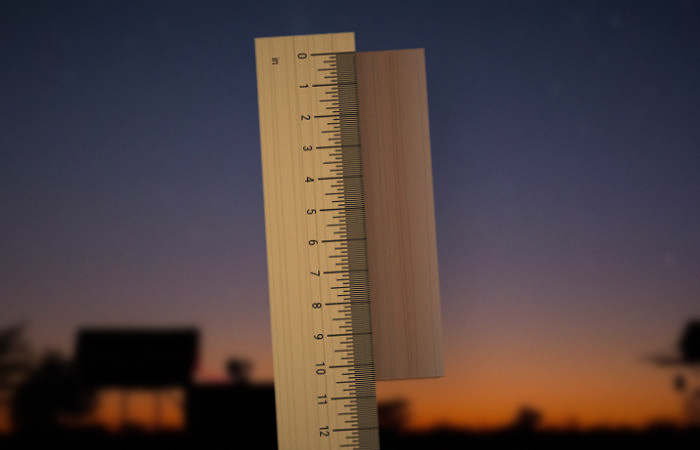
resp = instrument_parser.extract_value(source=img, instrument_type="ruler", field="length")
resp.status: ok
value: 10.5 in
